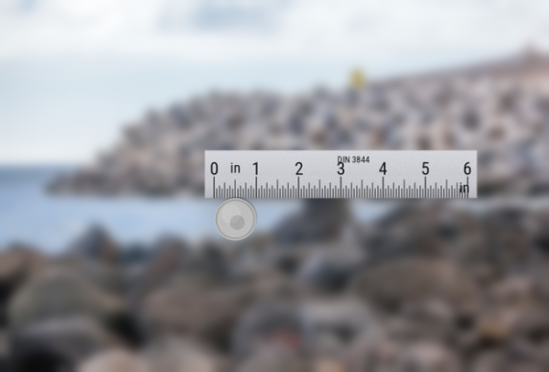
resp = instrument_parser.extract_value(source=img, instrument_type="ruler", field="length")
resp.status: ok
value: 1 in
